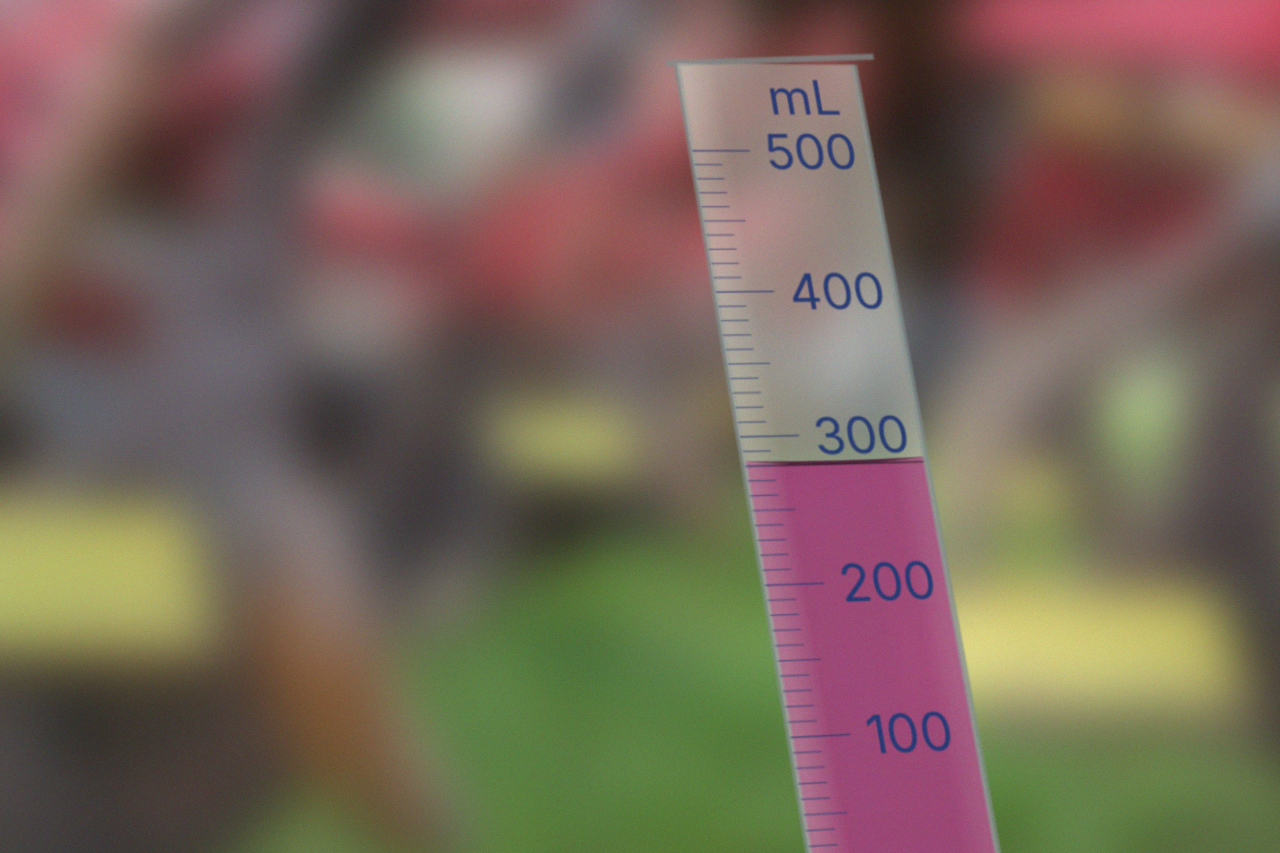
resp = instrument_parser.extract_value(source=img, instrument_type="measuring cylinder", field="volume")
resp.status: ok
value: 280 mL
